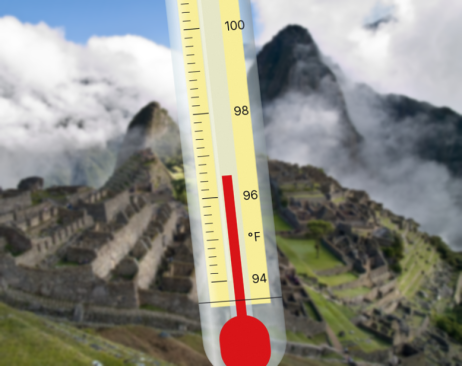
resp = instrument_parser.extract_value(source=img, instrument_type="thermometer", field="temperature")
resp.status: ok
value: 96.5 °F
